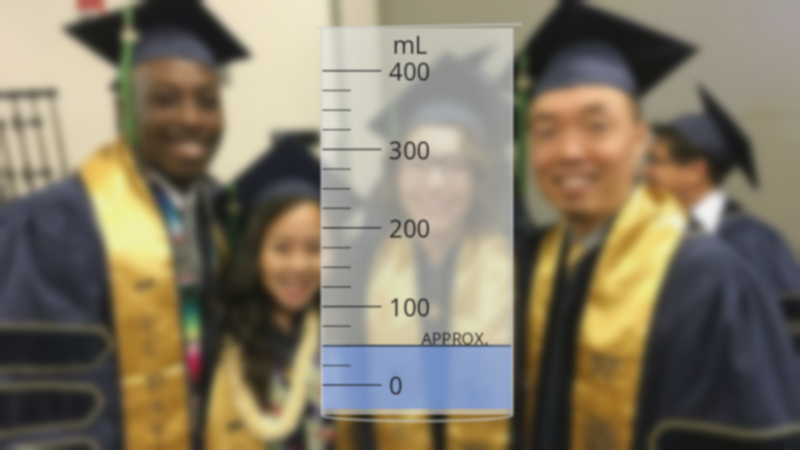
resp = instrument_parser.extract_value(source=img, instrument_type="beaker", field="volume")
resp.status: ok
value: 50 mL
